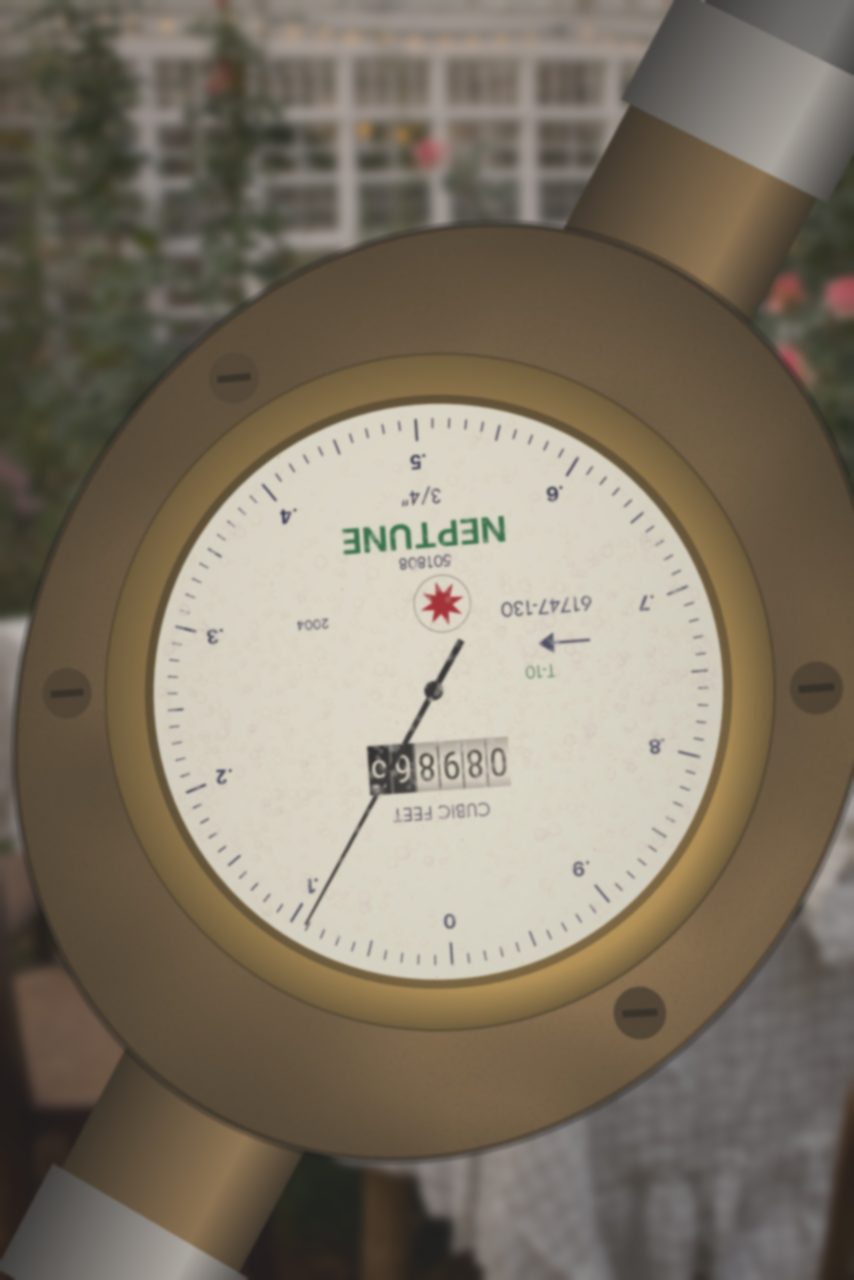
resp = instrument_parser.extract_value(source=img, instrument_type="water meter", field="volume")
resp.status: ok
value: 89865.09 ft³
